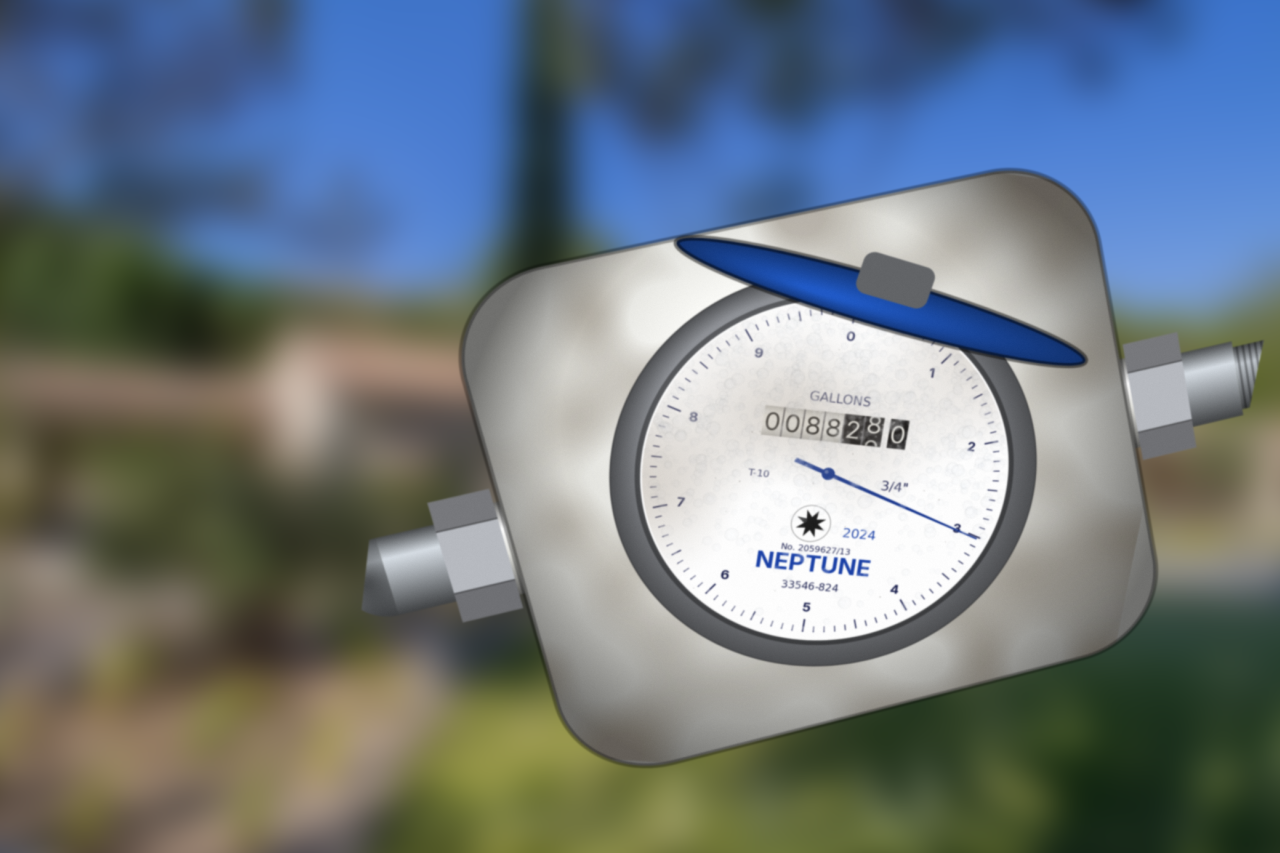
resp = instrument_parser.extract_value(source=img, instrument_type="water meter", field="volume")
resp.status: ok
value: 88283.0 gal
